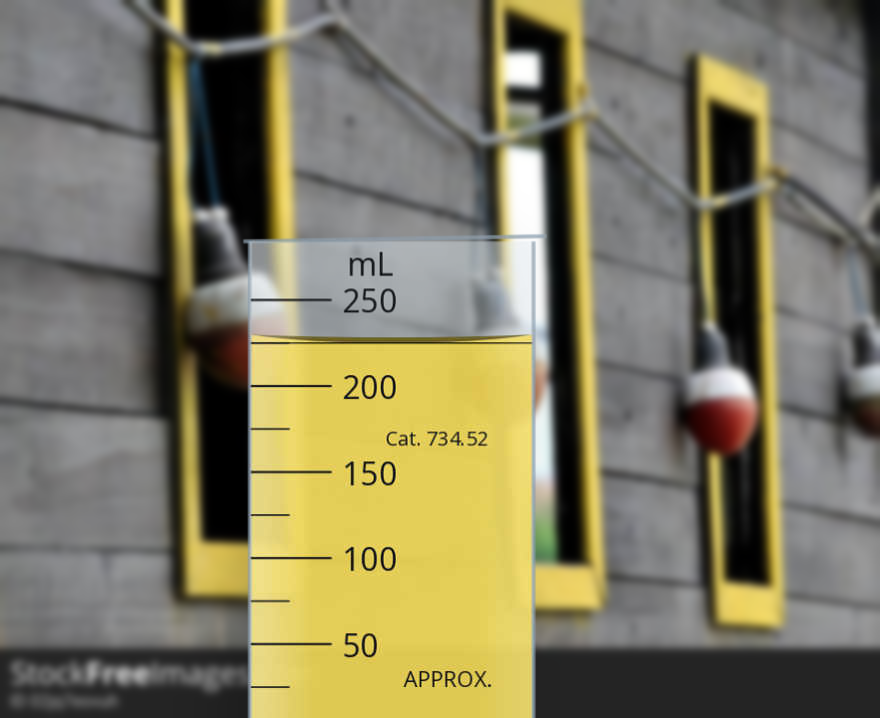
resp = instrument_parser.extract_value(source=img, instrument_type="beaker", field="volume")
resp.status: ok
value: 225 mL
